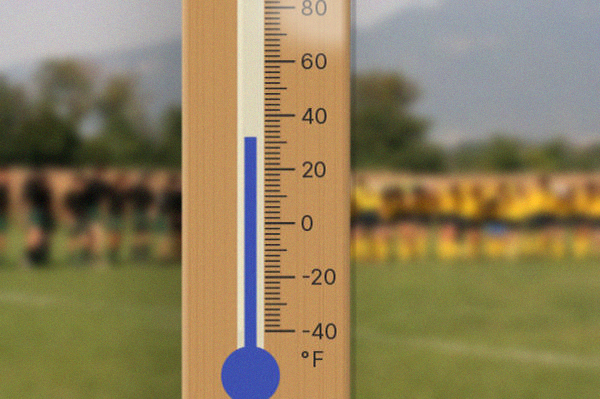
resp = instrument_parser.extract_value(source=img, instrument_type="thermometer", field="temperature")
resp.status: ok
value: 32 °F
